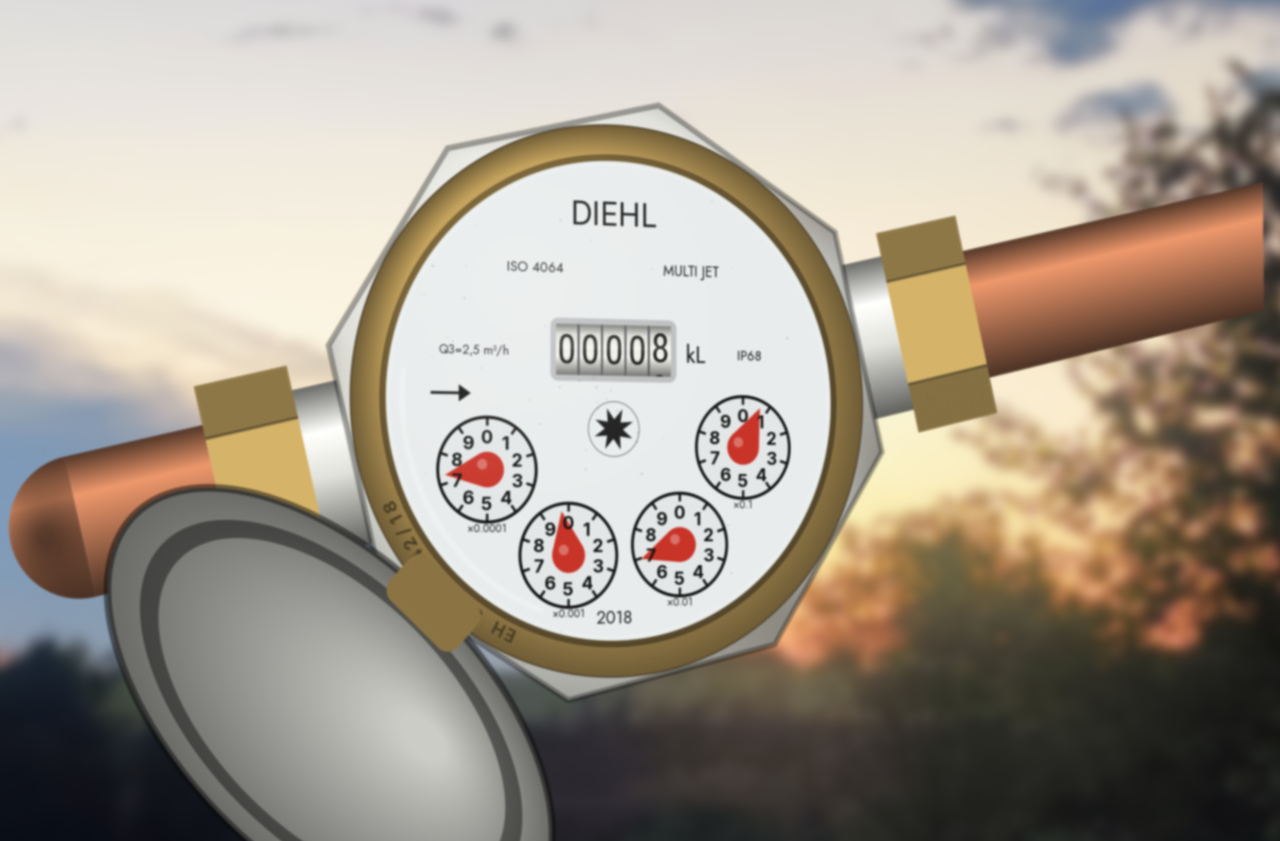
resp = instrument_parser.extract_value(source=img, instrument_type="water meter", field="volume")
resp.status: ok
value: 8.0697 kL
